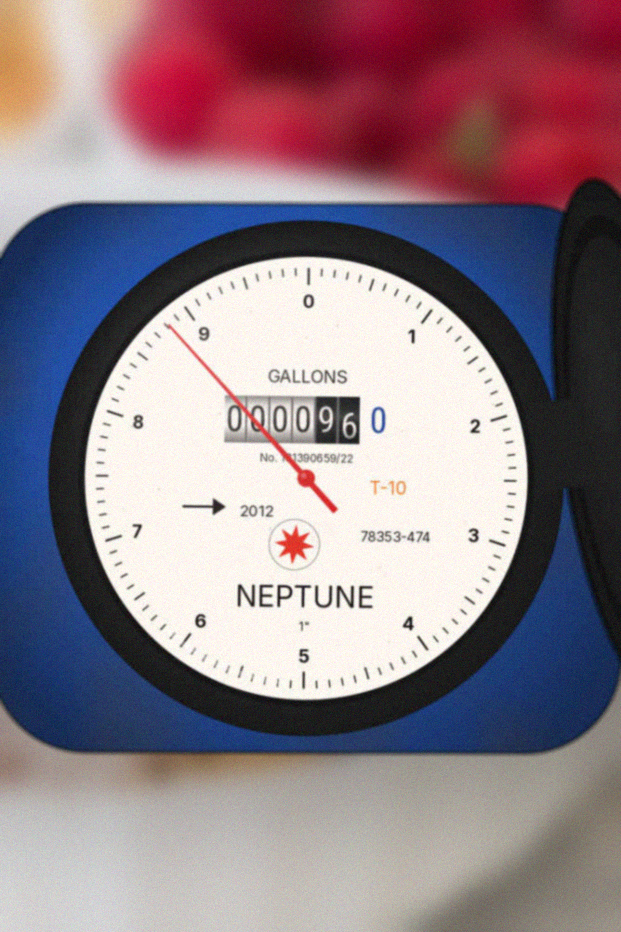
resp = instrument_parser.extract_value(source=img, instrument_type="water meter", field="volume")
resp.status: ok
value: 958.8 gal
